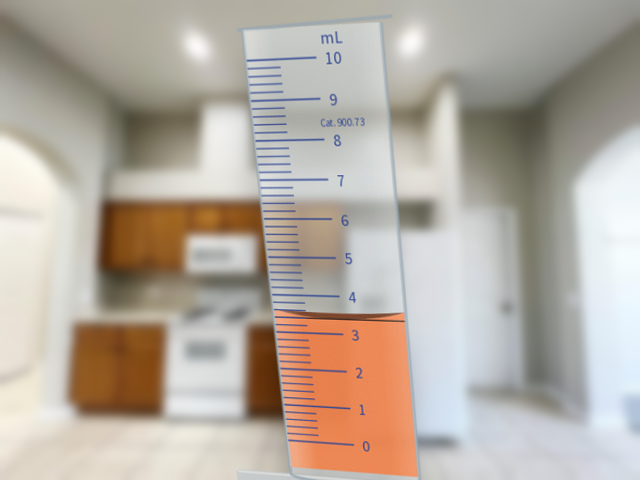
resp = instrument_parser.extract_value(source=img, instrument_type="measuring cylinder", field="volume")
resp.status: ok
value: 3.4 mL
